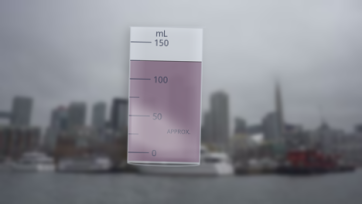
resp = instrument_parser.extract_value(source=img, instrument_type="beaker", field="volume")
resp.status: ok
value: 125 mL
